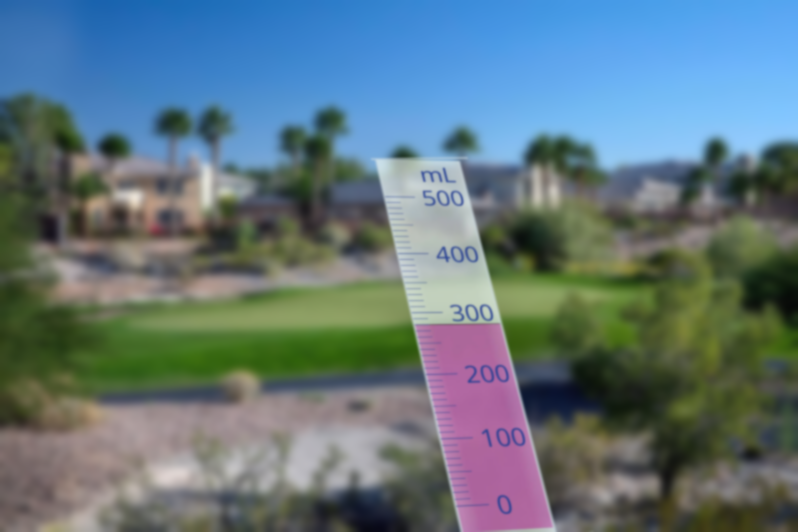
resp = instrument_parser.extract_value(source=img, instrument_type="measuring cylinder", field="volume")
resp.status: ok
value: 280 mL
